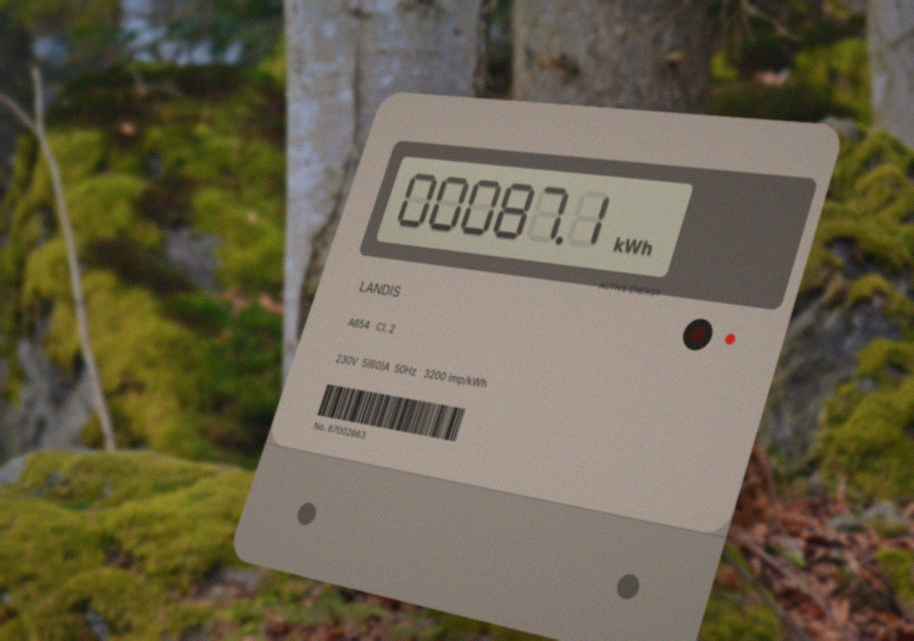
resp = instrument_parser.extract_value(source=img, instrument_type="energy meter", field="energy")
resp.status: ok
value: 87.1 kWh
